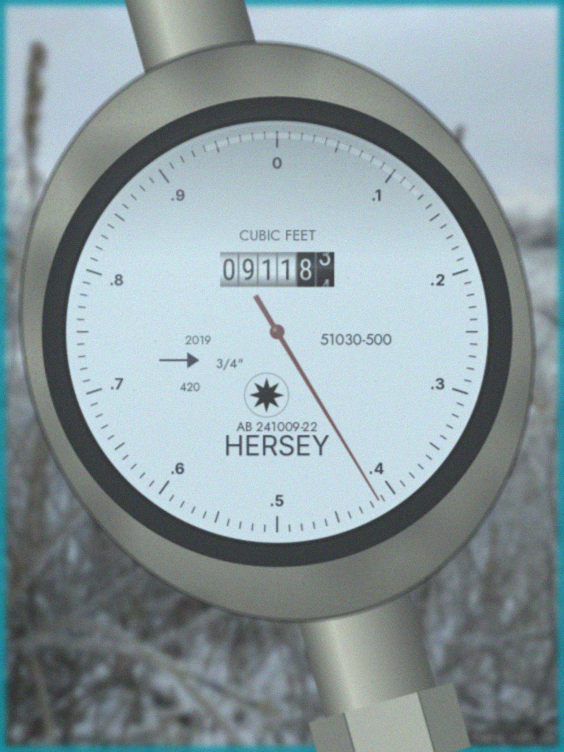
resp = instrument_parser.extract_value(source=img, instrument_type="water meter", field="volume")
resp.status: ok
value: 91183.41 ft³
